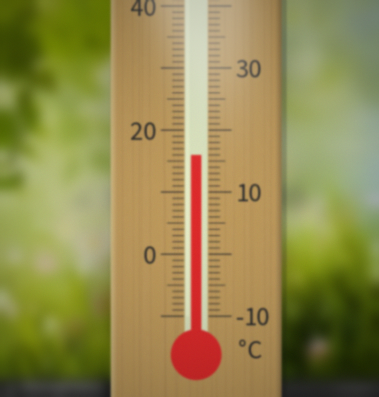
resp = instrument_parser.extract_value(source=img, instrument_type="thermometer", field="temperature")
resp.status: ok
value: 16 °C
